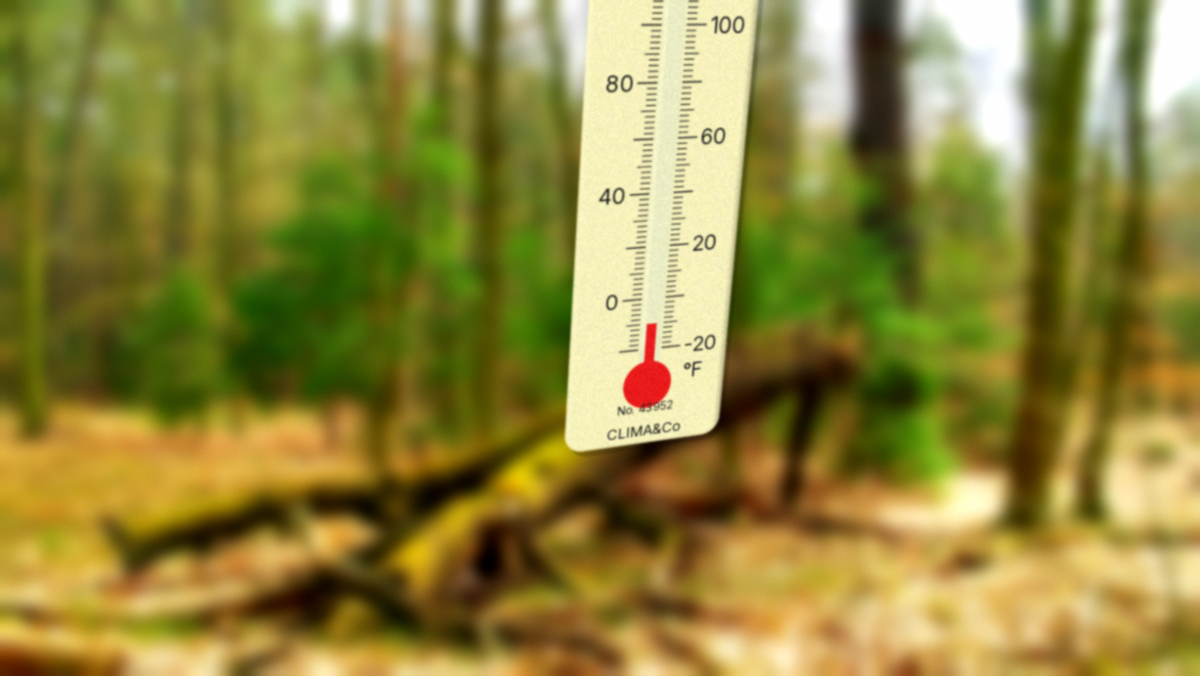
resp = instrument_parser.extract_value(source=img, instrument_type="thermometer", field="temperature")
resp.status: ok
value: -10 °F
